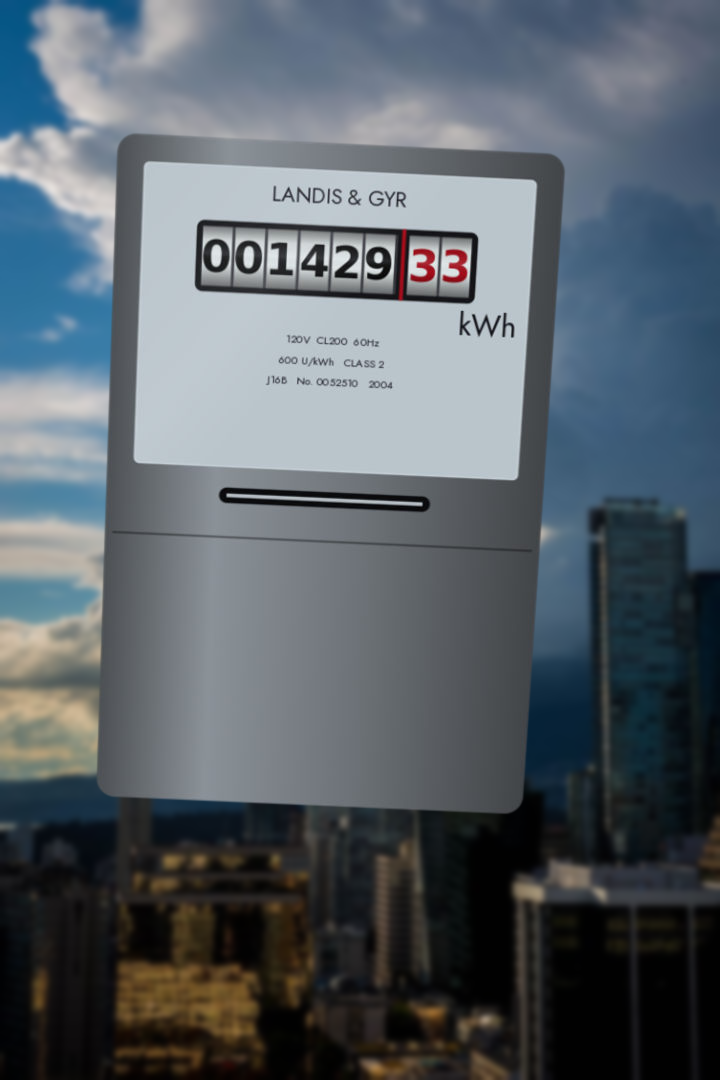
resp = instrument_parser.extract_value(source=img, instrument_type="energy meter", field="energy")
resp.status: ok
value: 1429.33 kWh
